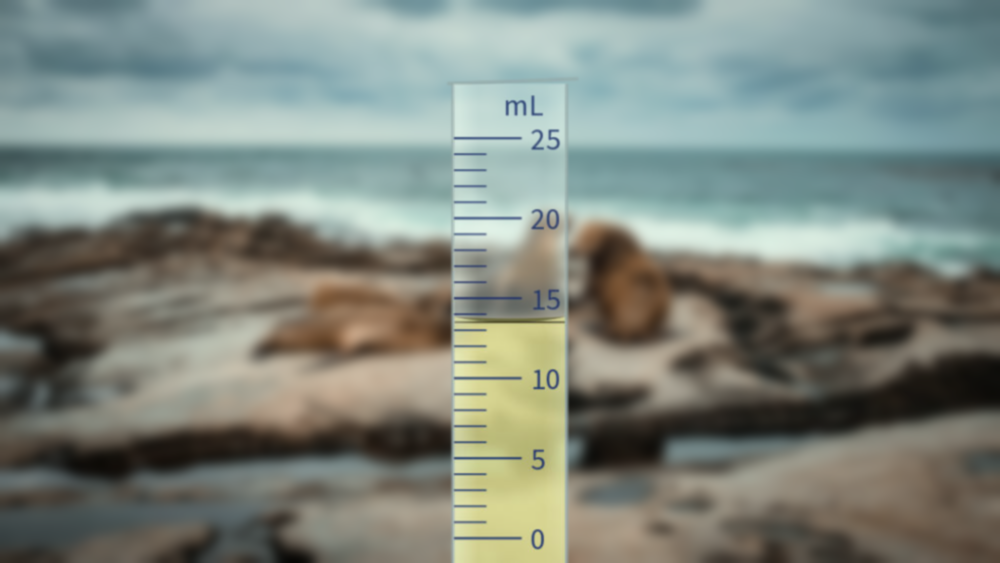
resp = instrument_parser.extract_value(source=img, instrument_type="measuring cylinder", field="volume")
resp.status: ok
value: 13.5 mL
